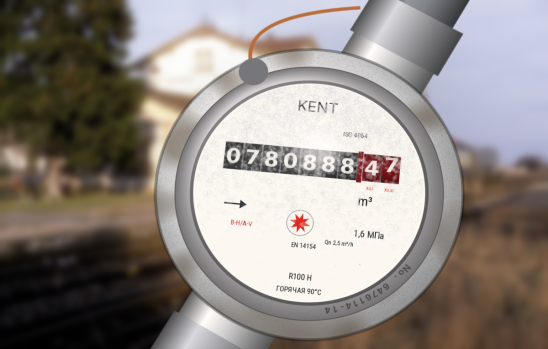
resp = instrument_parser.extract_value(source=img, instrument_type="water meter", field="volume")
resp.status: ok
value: 780888.47 m³
